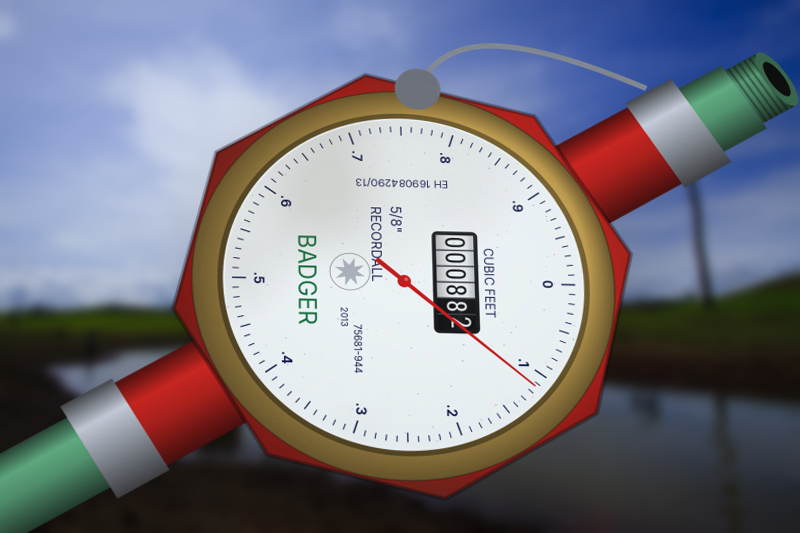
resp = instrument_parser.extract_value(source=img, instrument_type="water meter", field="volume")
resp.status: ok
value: 882.11 ft³
